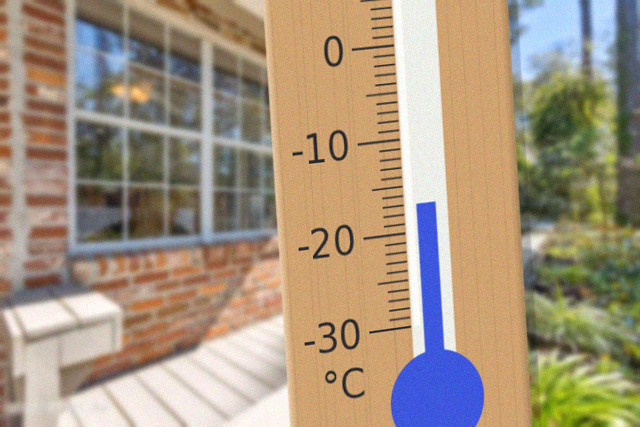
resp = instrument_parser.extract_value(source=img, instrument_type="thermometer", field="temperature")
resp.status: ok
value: -17 °C
